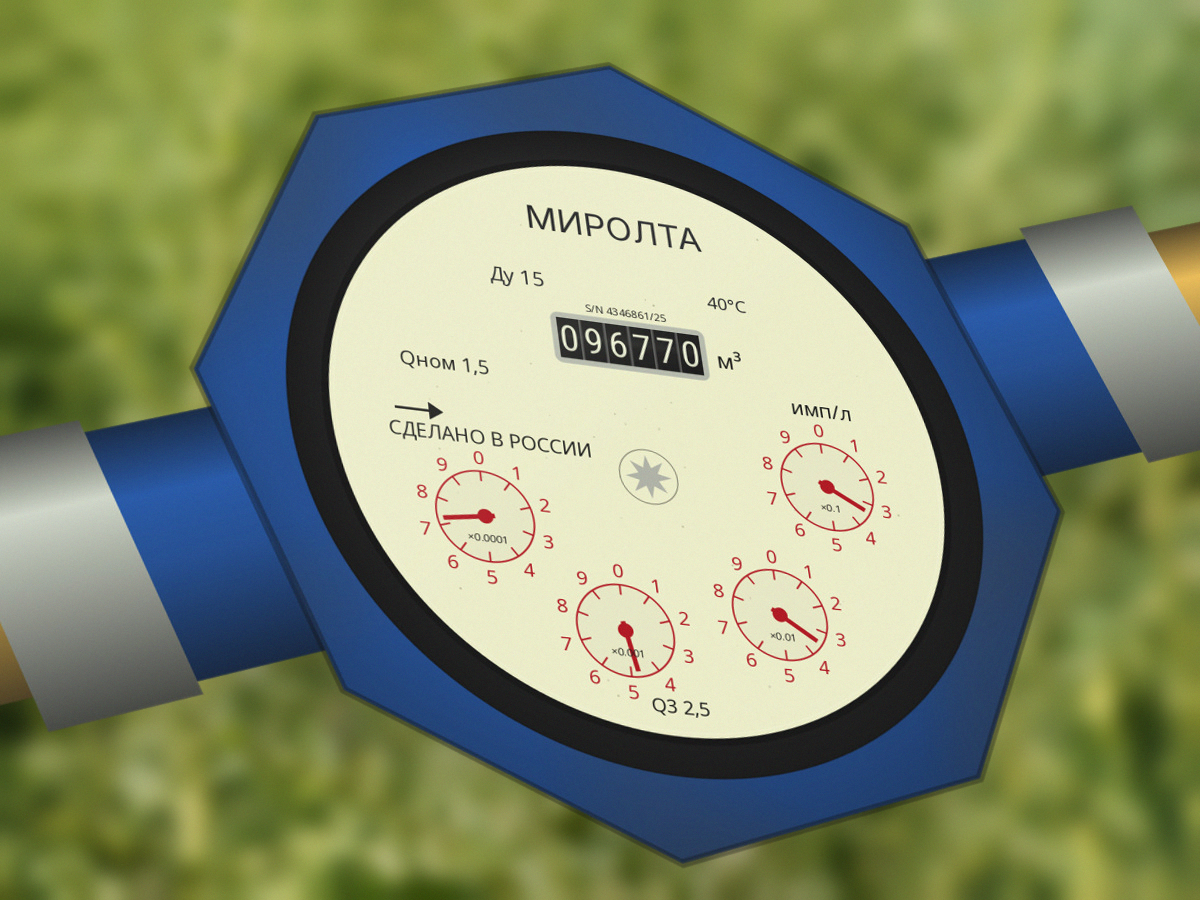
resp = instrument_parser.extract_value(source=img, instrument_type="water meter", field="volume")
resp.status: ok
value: 96770.3347 m³
